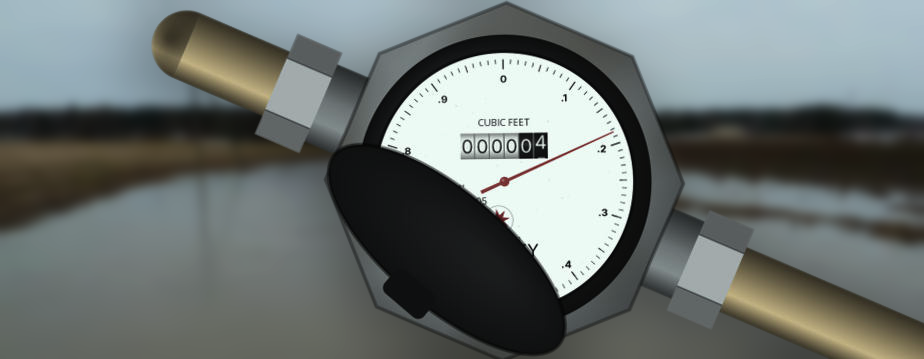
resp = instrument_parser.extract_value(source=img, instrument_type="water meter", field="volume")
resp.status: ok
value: 4.18 ft³
